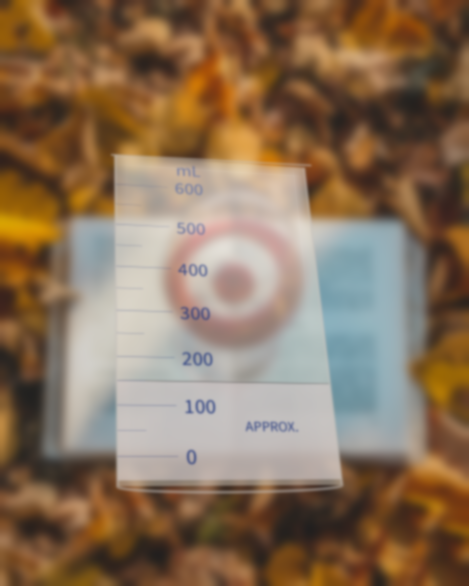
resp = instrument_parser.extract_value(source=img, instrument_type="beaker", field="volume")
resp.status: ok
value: 150 mL
